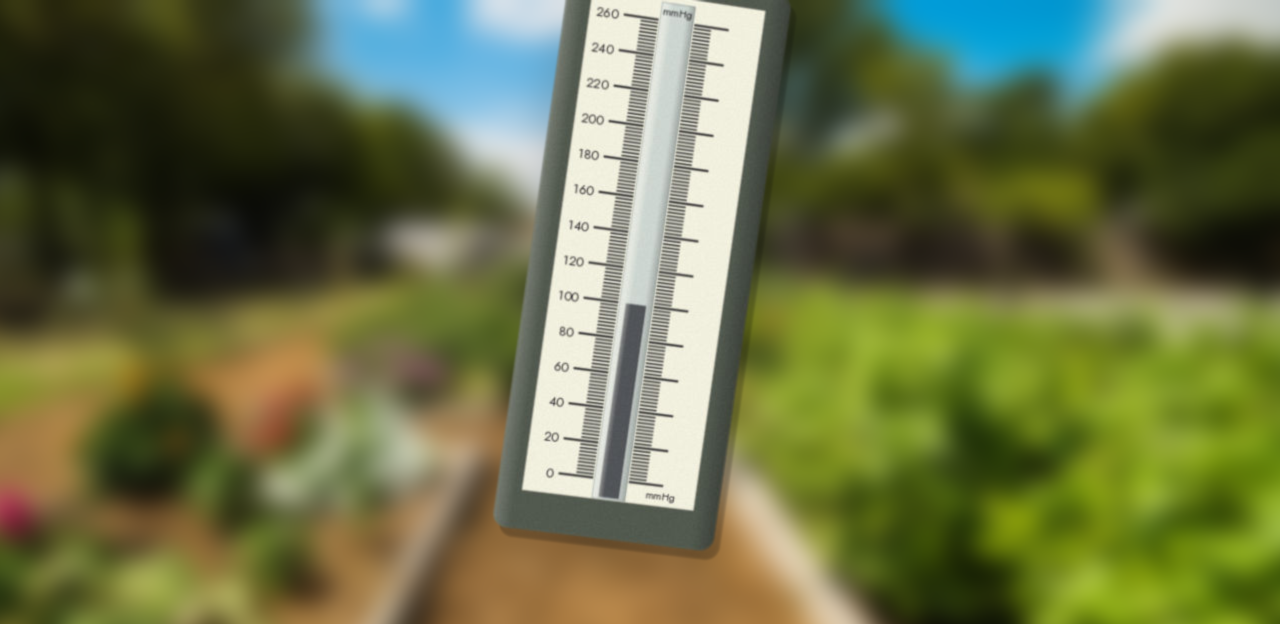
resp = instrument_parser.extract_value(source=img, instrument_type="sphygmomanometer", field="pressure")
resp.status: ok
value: 100 mmHg
